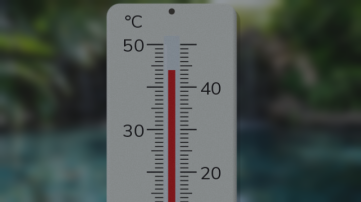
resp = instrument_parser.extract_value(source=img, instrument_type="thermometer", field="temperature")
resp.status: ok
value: 44 °C
